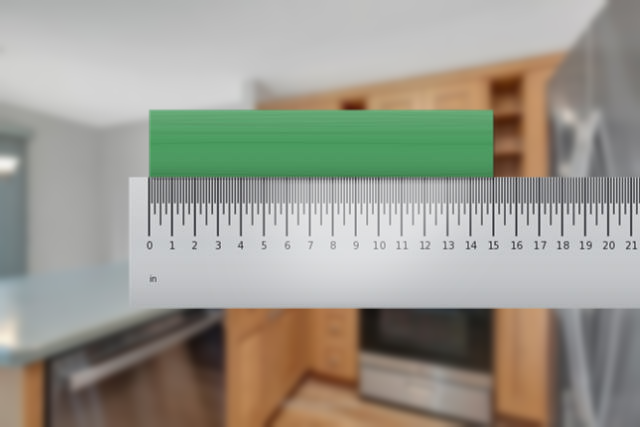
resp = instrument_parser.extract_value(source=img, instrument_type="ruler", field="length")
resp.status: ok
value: 15 in
